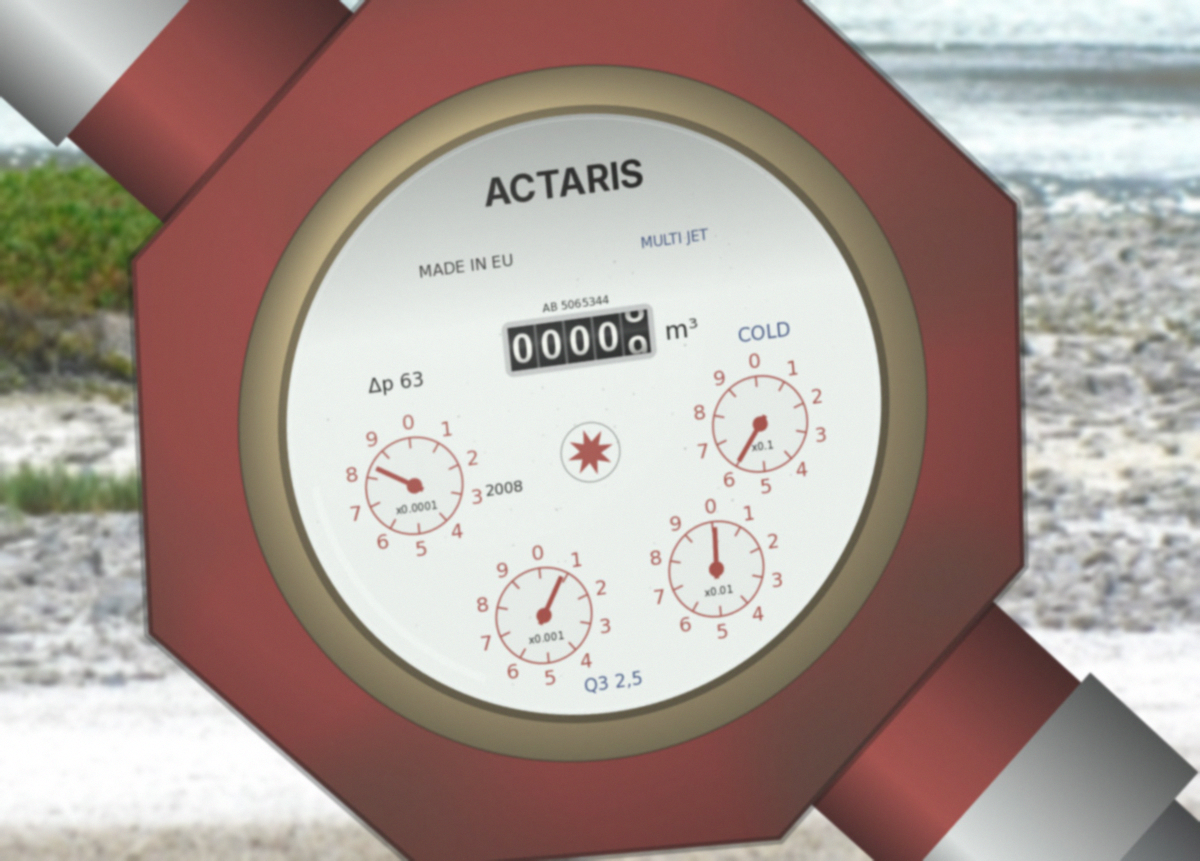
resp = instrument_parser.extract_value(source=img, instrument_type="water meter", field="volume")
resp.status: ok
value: 8.6008 m³
